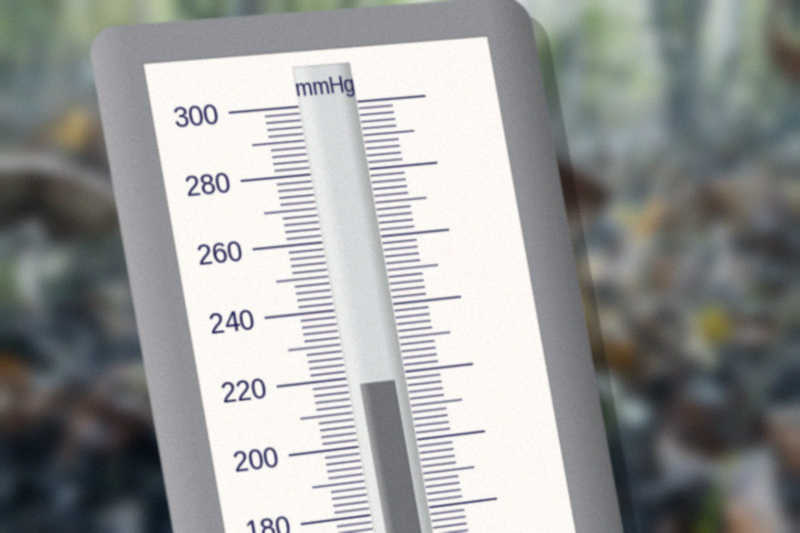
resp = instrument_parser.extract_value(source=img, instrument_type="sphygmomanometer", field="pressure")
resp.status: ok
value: 218 mmHg
